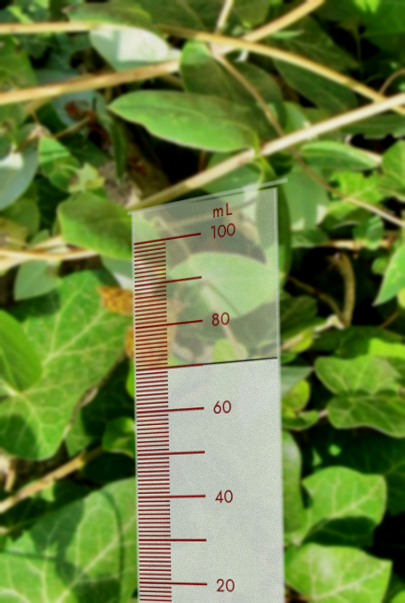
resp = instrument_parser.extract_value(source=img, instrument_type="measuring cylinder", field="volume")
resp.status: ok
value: 70 mL
